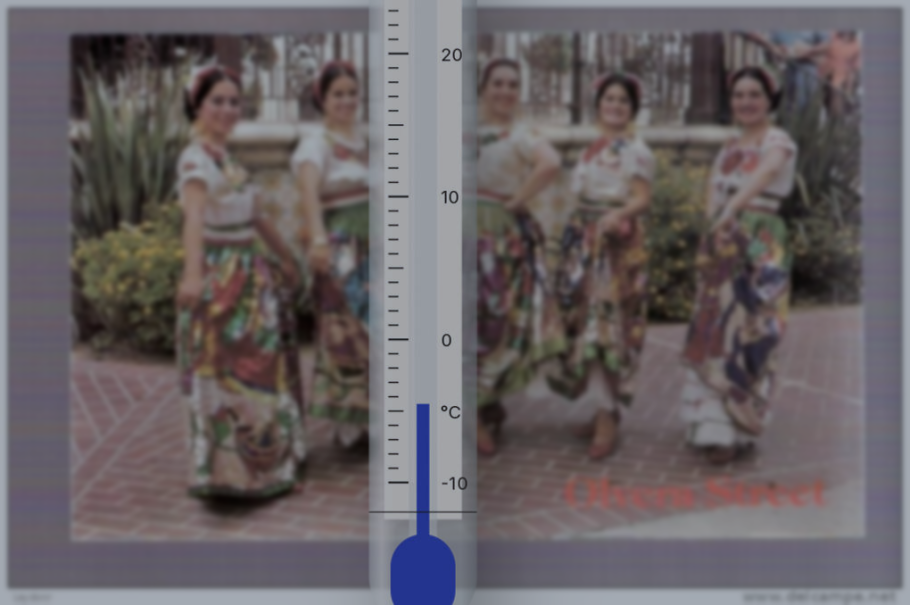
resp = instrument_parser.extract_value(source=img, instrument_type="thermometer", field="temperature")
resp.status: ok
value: -4.5 °C
